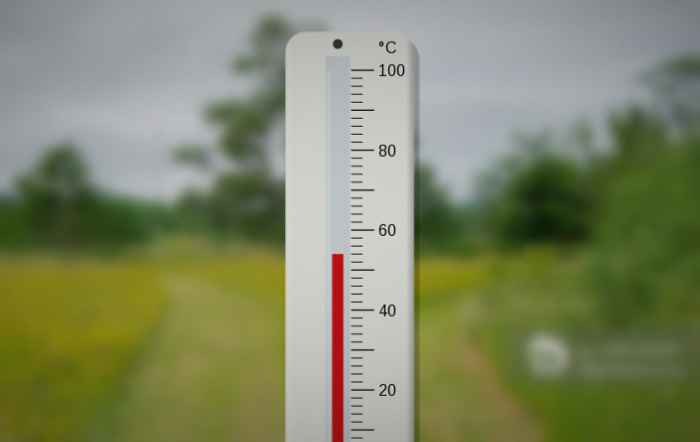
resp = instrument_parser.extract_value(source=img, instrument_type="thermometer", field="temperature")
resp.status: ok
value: 54 °C
